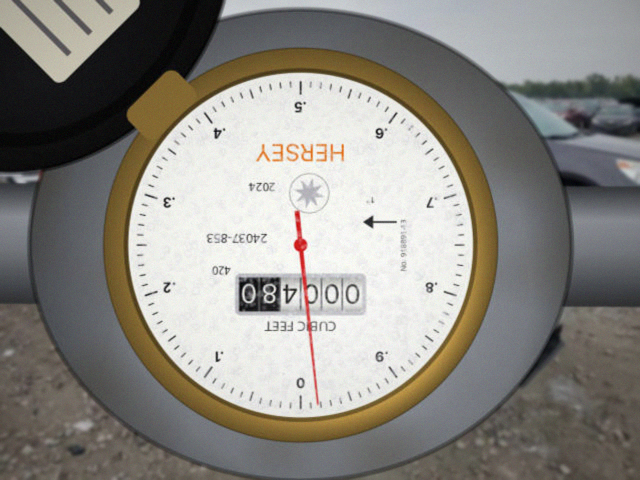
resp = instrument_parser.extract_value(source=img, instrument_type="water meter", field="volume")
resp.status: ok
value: 479.98 ft³
